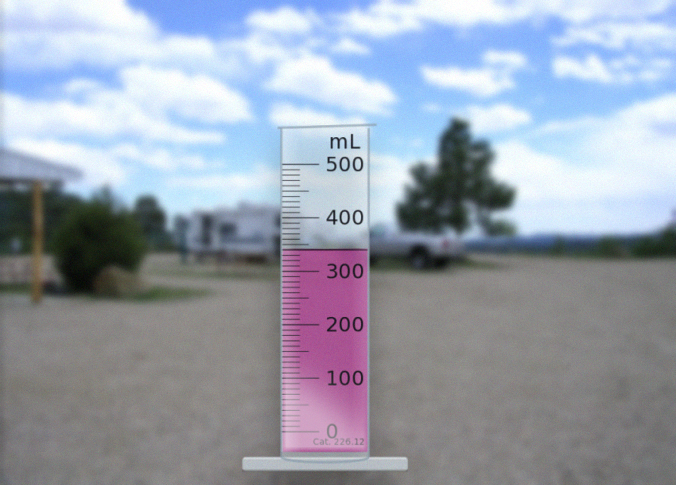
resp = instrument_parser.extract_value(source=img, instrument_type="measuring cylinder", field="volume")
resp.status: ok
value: 340 mL
